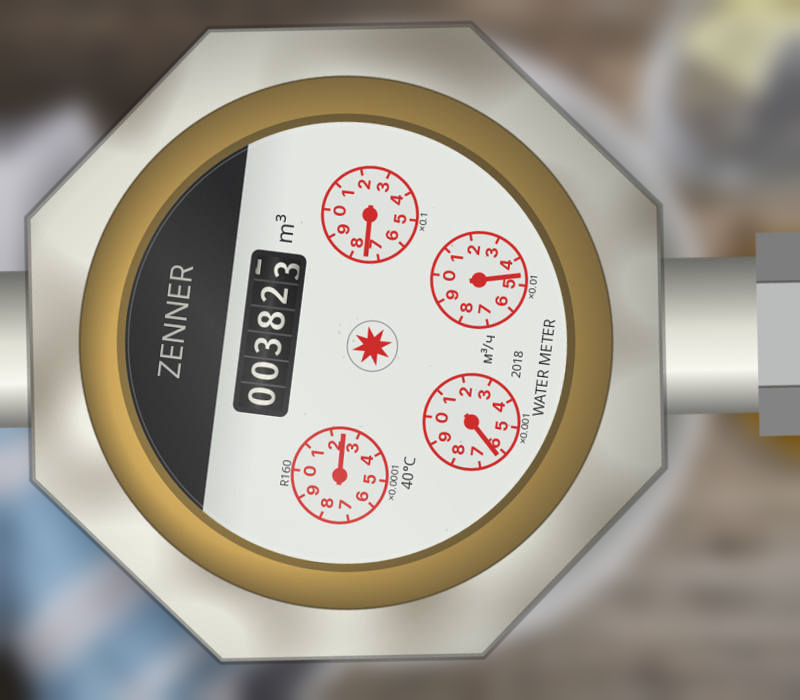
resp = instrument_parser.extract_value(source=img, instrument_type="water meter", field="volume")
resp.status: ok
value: 3822.7462 m³
